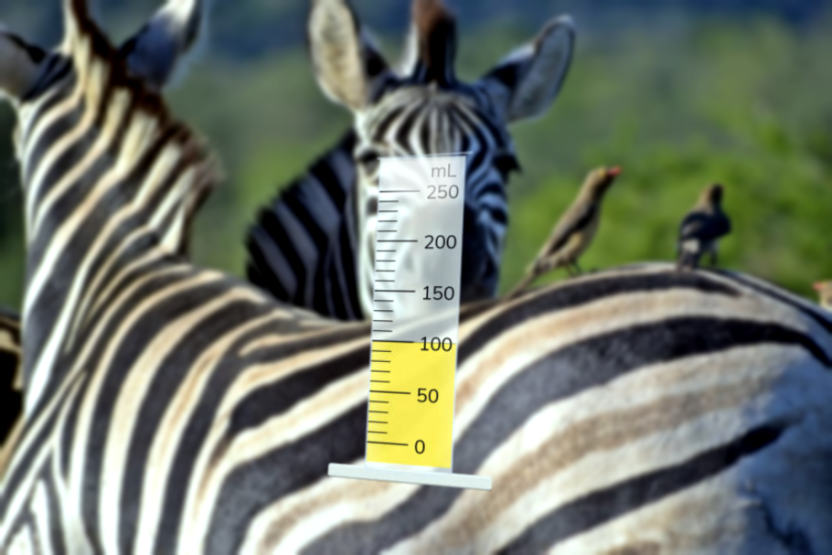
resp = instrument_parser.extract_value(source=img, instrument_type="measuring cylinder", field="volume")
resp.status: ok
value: 100 mL
